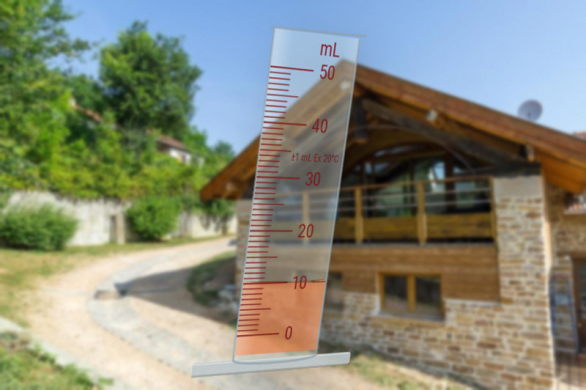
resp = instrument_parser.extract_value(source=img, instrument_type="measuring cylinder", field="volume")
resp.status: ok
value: 10 mL
